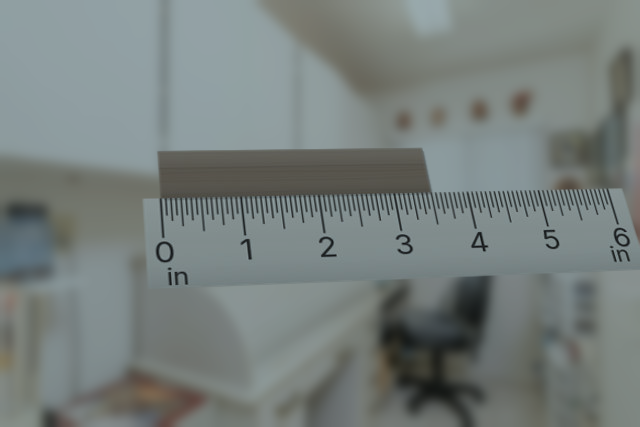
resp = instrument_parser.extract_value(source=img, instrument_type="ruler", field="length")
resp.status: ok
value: 3.5 in
